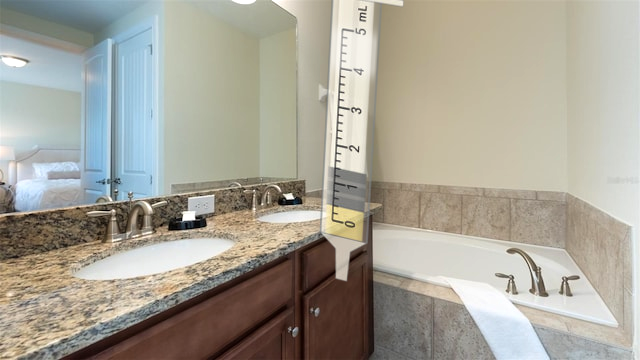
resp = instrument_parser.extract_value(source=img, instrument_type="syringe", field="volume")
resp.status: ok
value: 0.4 mL
